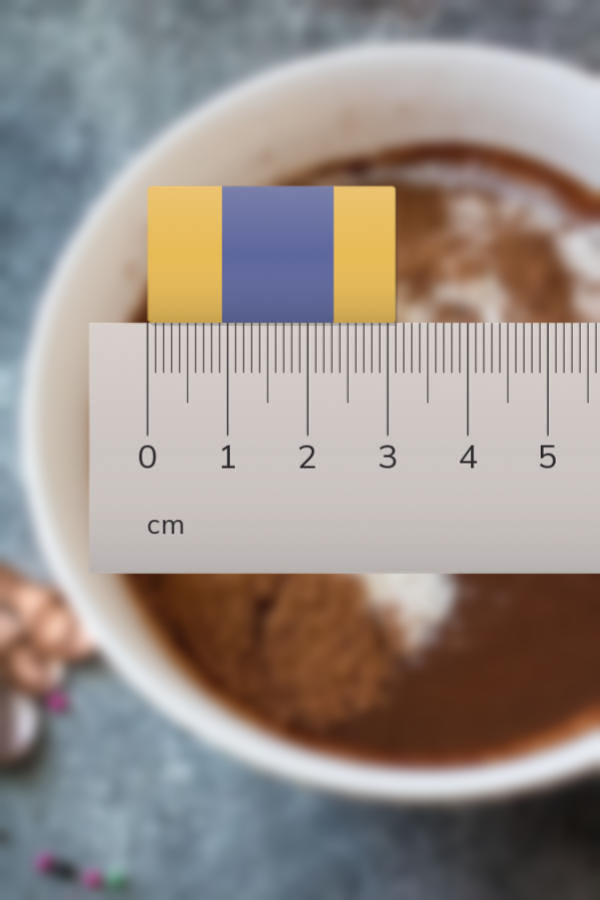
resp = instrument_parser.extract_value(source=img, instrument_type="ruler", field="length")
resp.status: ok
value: 3.1 cm
